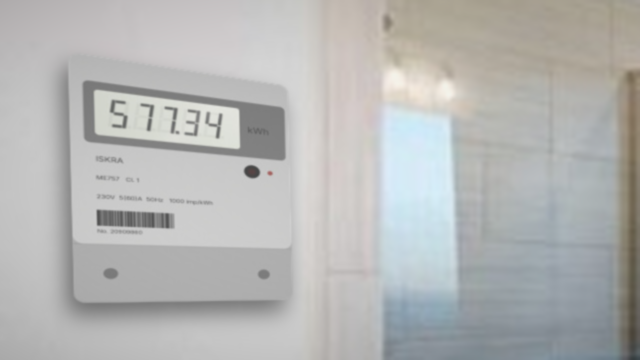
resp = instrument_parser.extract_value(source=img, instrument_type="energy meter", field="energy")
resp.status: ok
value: 577.34 kWh
